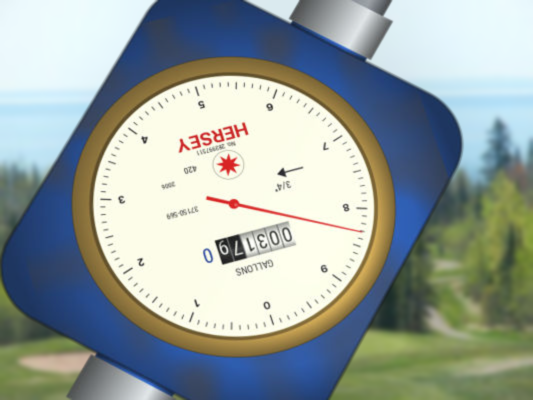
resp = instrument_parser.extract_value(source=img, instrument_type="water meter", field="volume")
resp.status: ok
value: 31788.3 gal
